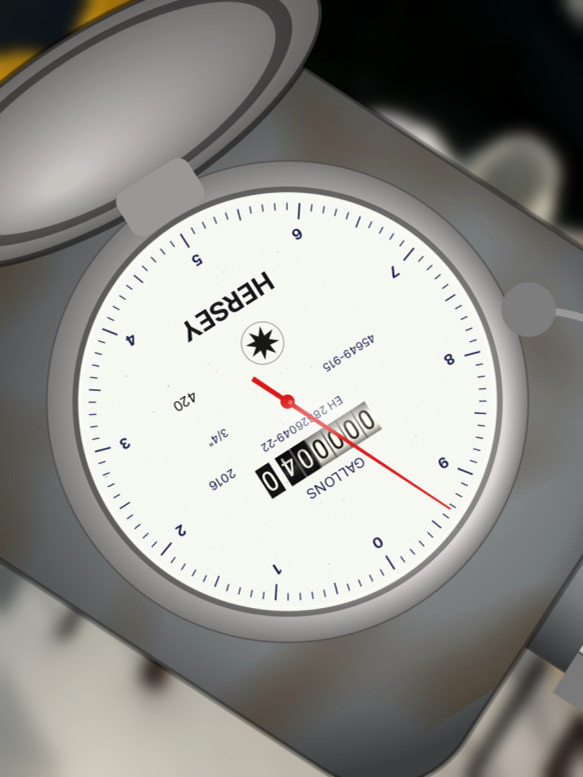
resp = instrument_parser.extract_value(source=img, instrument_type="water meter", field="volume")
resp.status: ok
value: 39.3 gal
